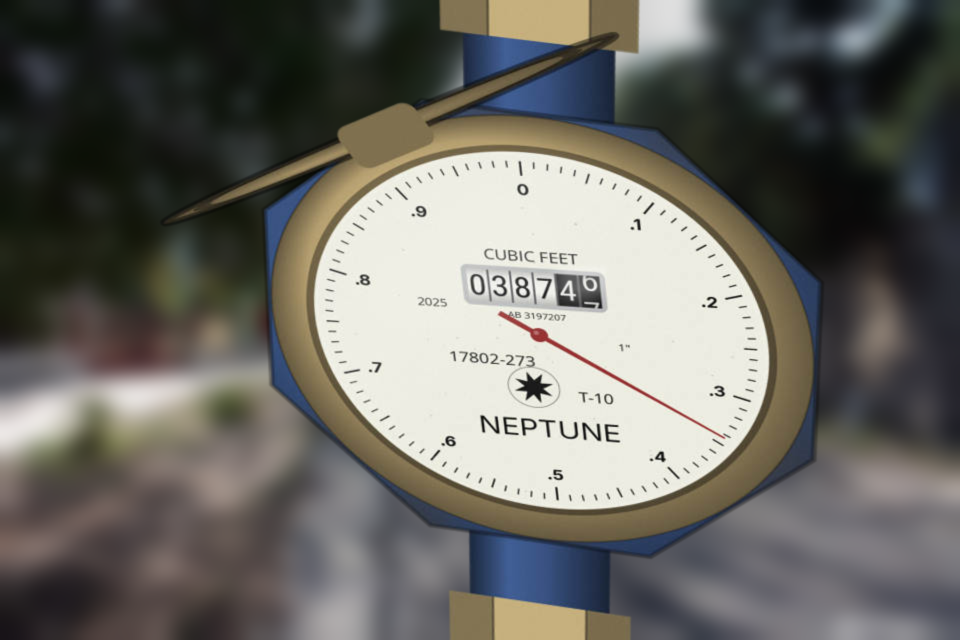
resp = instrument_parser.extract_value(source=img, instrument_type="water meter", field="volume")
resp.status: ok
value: 38746.34 ft³
